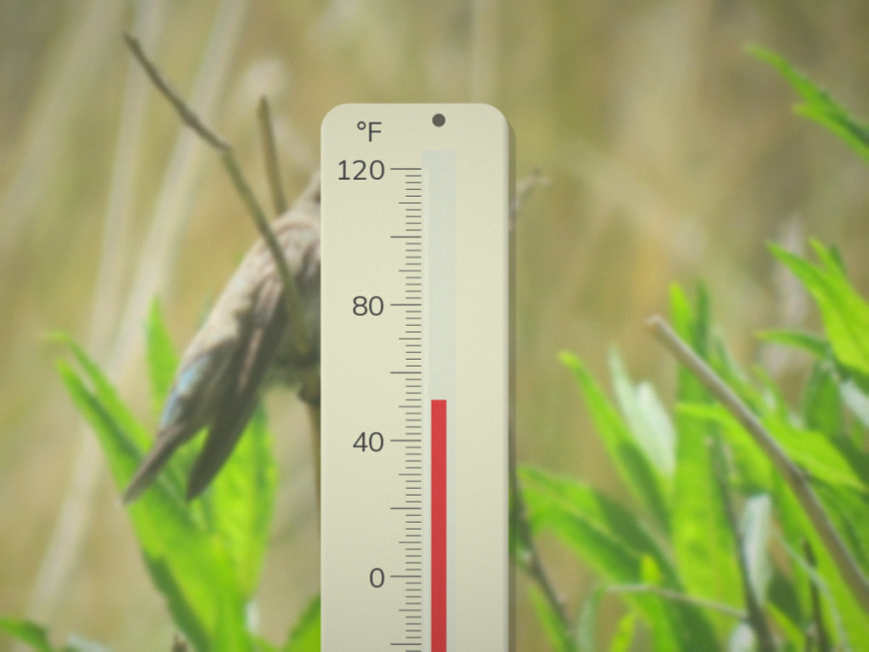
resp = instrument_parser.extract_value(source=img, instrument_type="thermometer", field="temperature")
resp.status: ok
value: 52 °F
